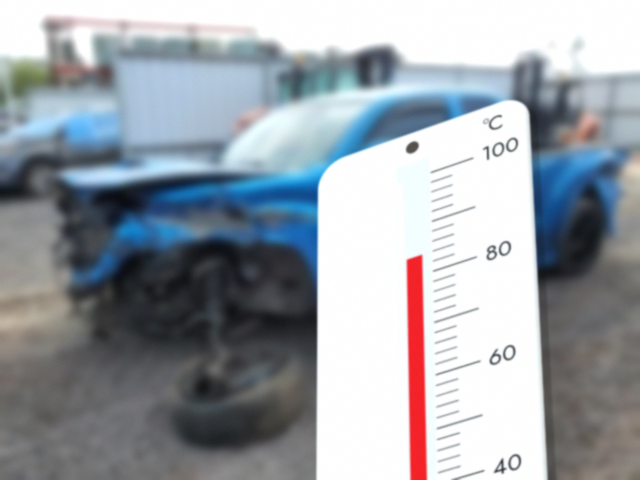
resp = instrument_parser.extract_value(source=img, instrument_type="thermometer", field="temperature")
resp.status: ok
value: 84 °C
